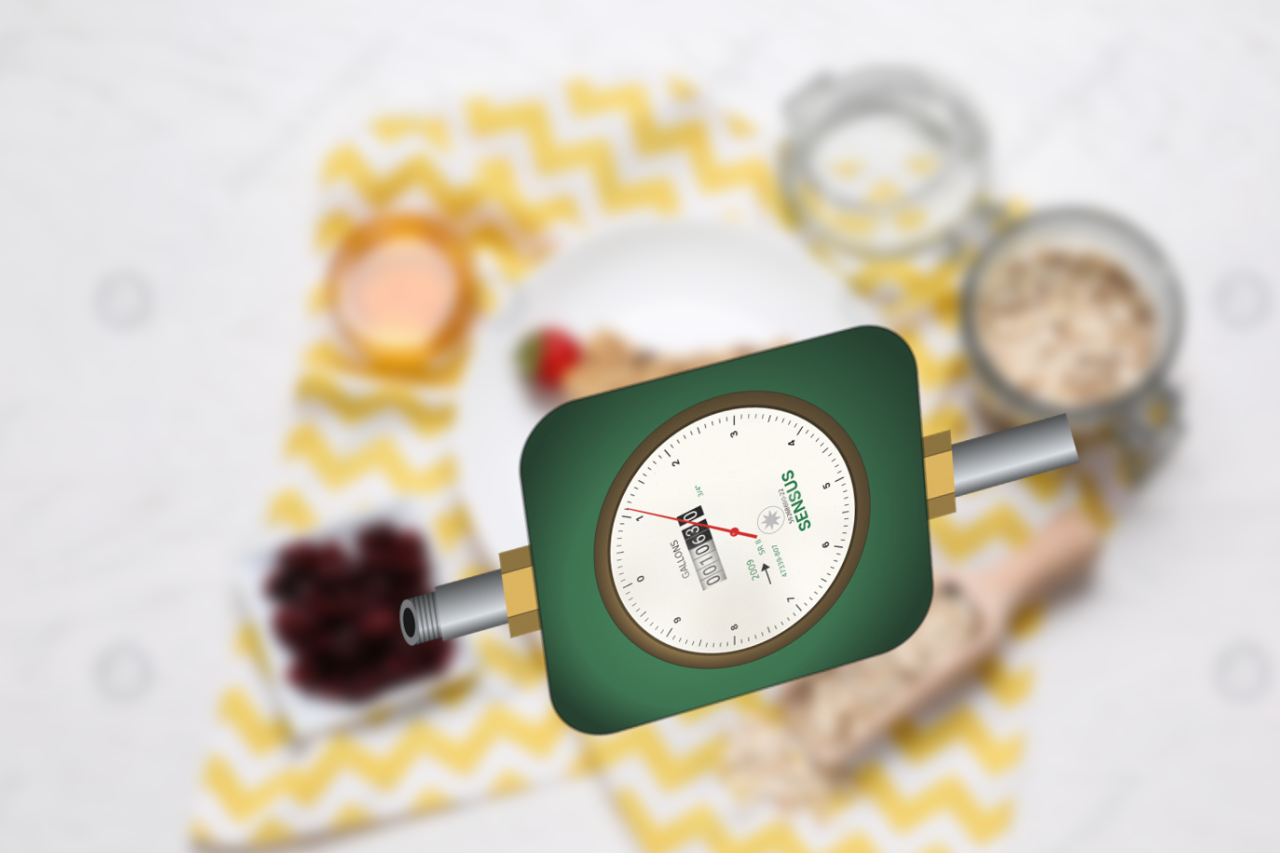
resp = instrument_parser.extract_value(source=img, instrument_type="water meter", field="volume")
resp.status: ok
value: 10631.1 gal
